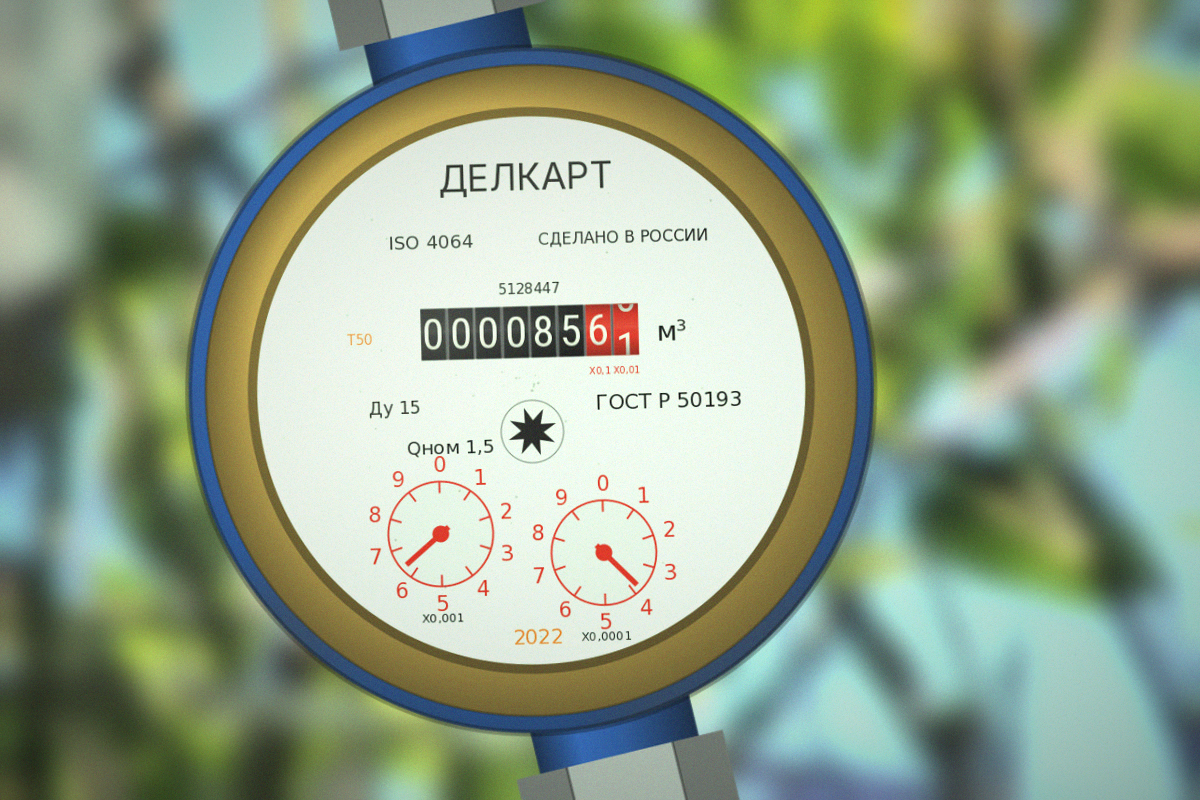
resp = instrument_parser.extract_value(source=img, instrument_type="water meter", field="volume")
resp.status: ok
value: 85.6063 m³
